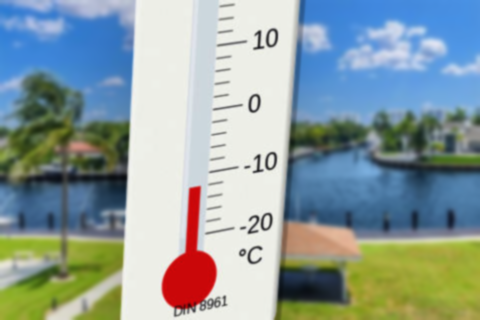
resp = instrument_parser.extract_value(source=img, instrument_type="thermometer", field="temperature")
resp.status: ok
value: -12 °C
